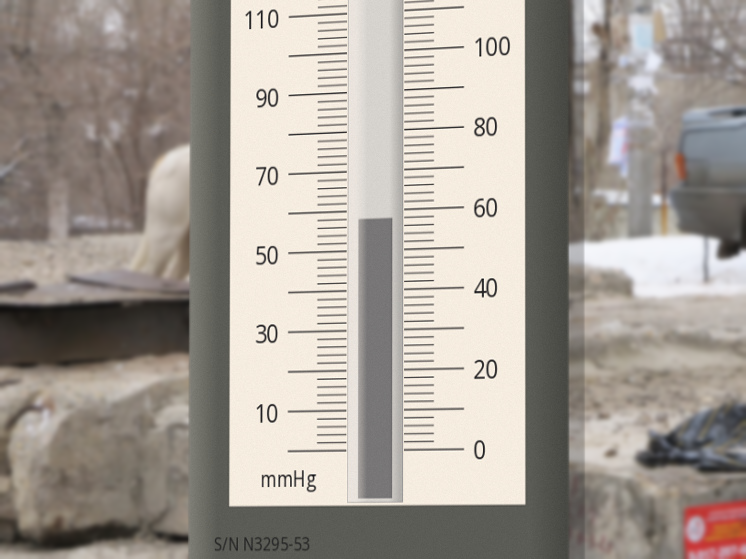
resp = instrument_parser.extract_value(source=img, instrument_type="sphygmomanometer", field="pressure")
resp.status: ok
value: 58 mmHg
